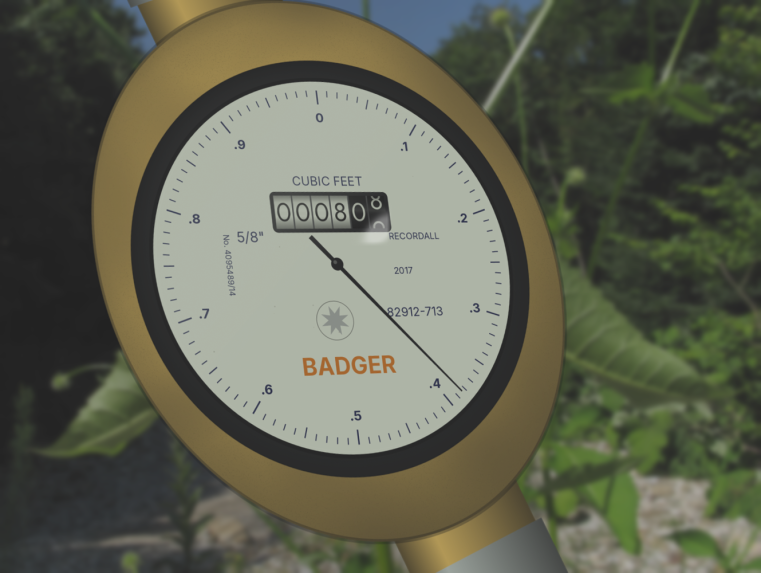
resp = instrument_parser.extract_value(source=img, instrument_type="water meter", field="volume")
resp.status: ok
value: 808.38 ft³
